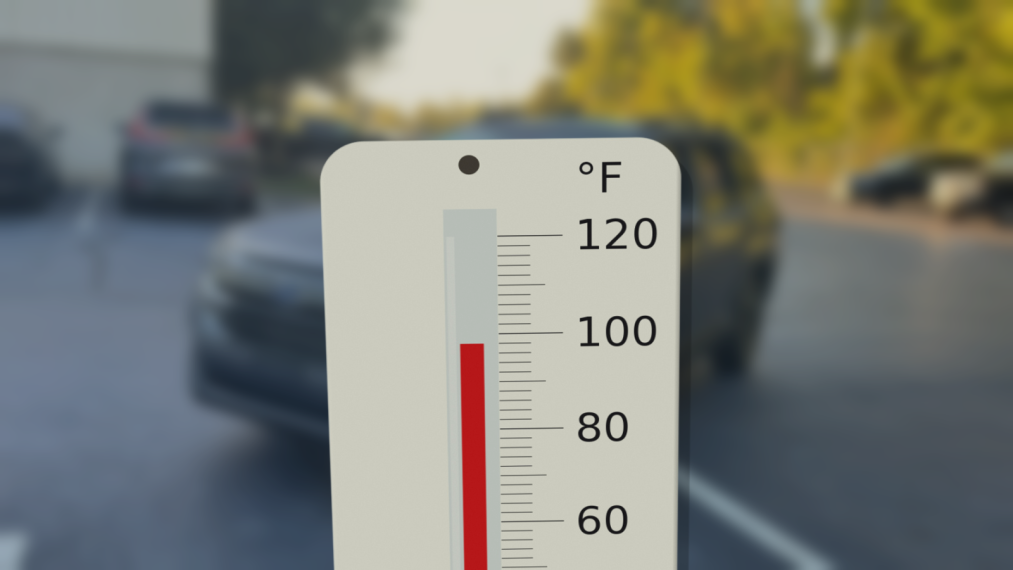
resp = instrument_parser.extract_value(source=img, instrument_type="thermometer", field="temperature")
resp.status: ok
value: 98 °F
